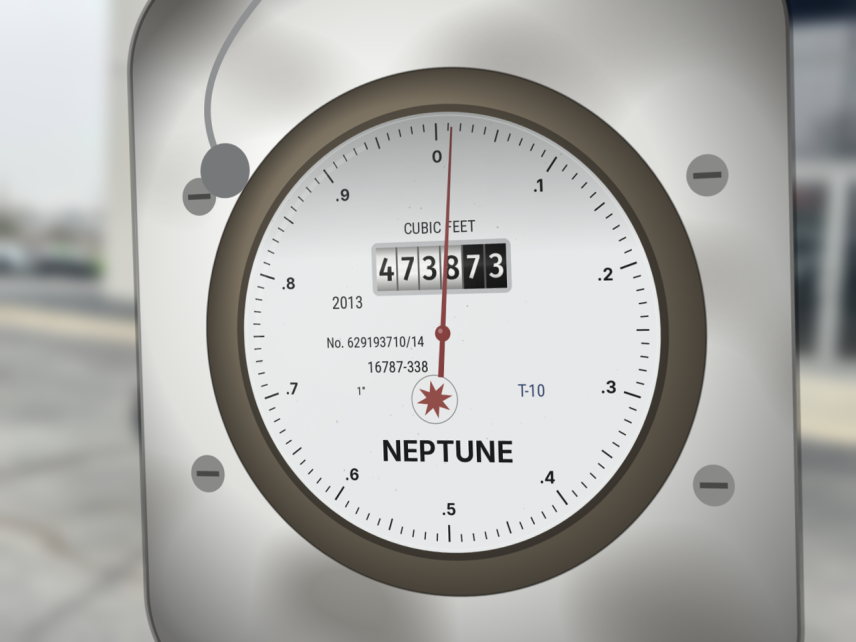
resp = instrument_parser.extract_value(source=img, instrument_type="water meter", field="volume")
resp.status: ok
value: 473873.01 ft³
